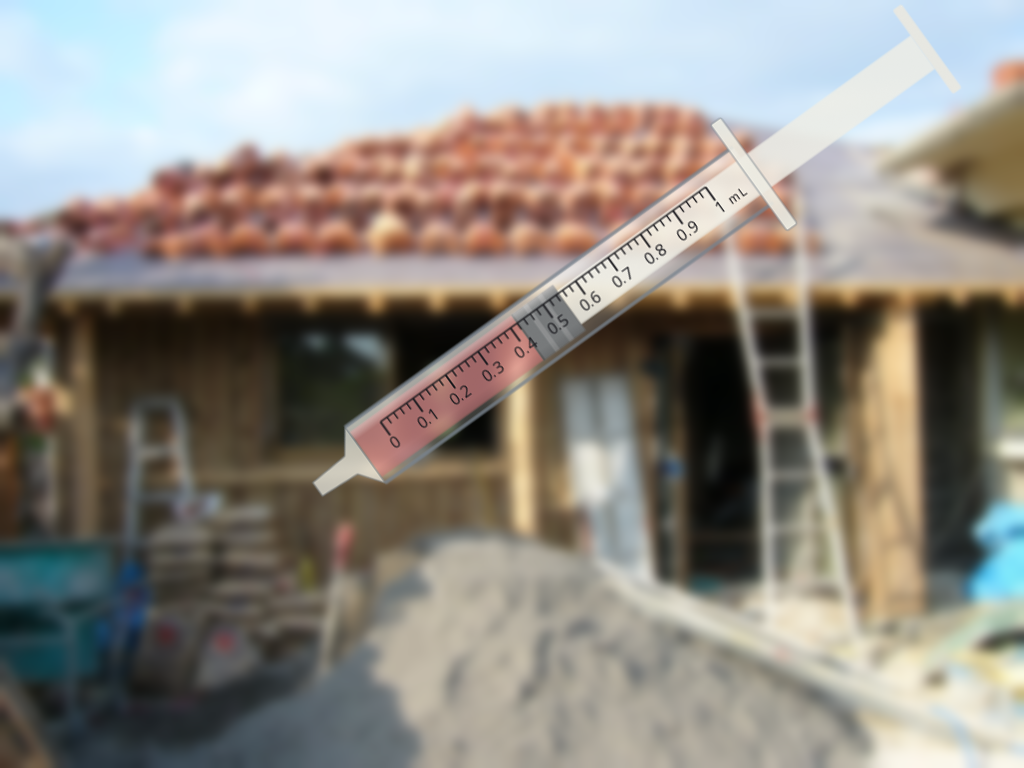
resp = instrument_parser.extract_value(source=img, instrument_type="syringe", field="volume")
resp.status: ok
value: 0.42 mL
